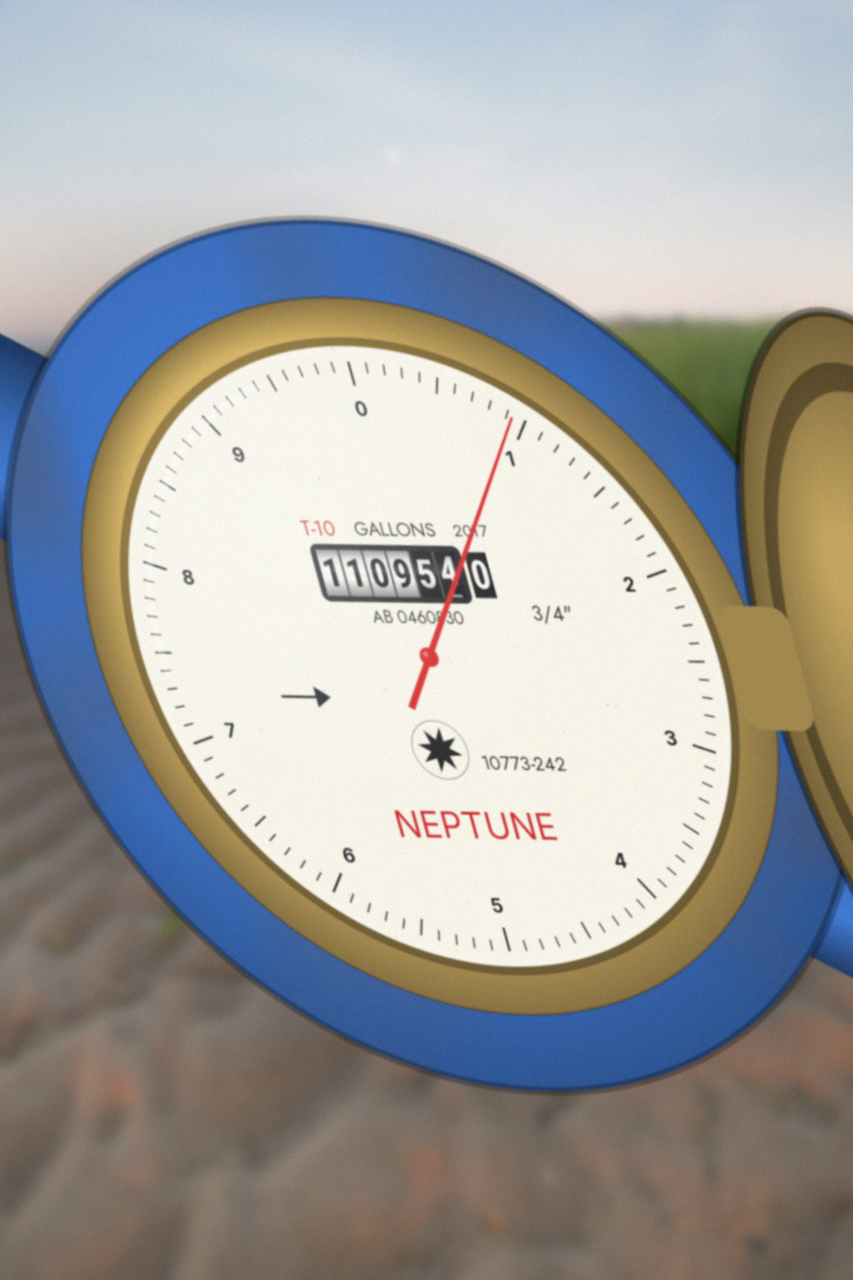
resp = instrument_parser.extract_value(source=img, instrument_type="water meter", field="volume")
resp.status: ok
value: 1109540.9 gal
